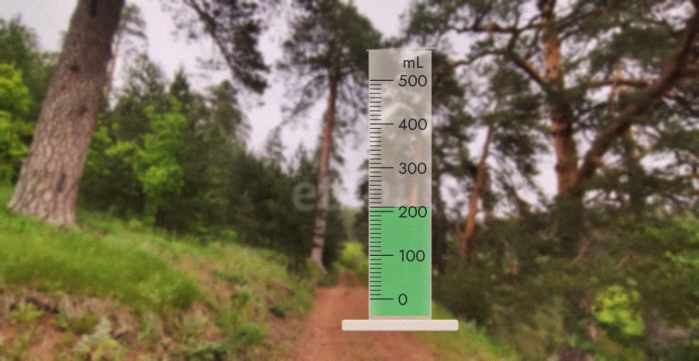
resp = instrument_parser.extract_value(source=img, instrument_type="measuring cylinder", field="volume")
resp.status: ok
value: 210 mL
